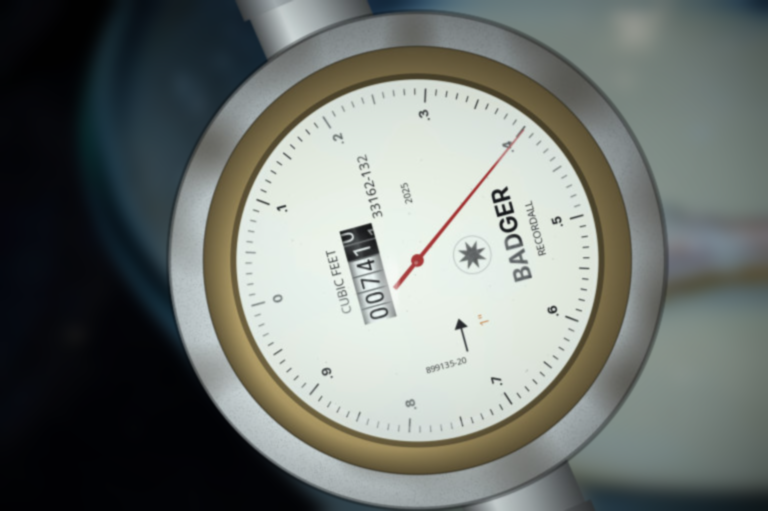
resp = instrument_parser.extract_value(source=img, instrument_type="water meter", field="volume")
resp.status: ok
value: 7410.40 ft³
